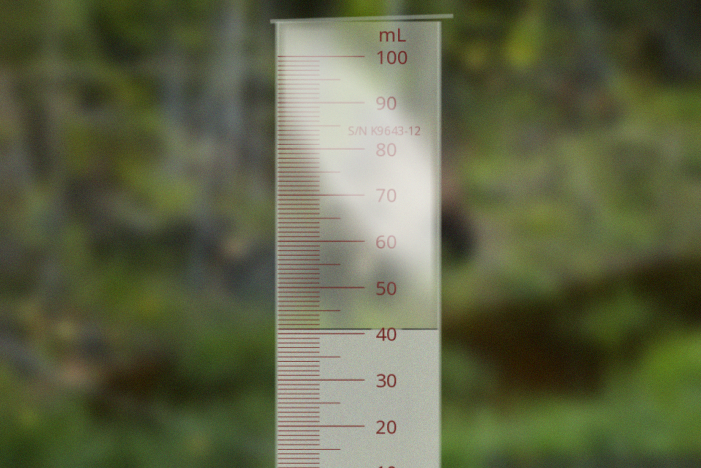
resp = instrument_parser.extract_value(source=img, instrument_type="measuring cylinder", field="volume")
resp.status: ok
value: 41 mL
